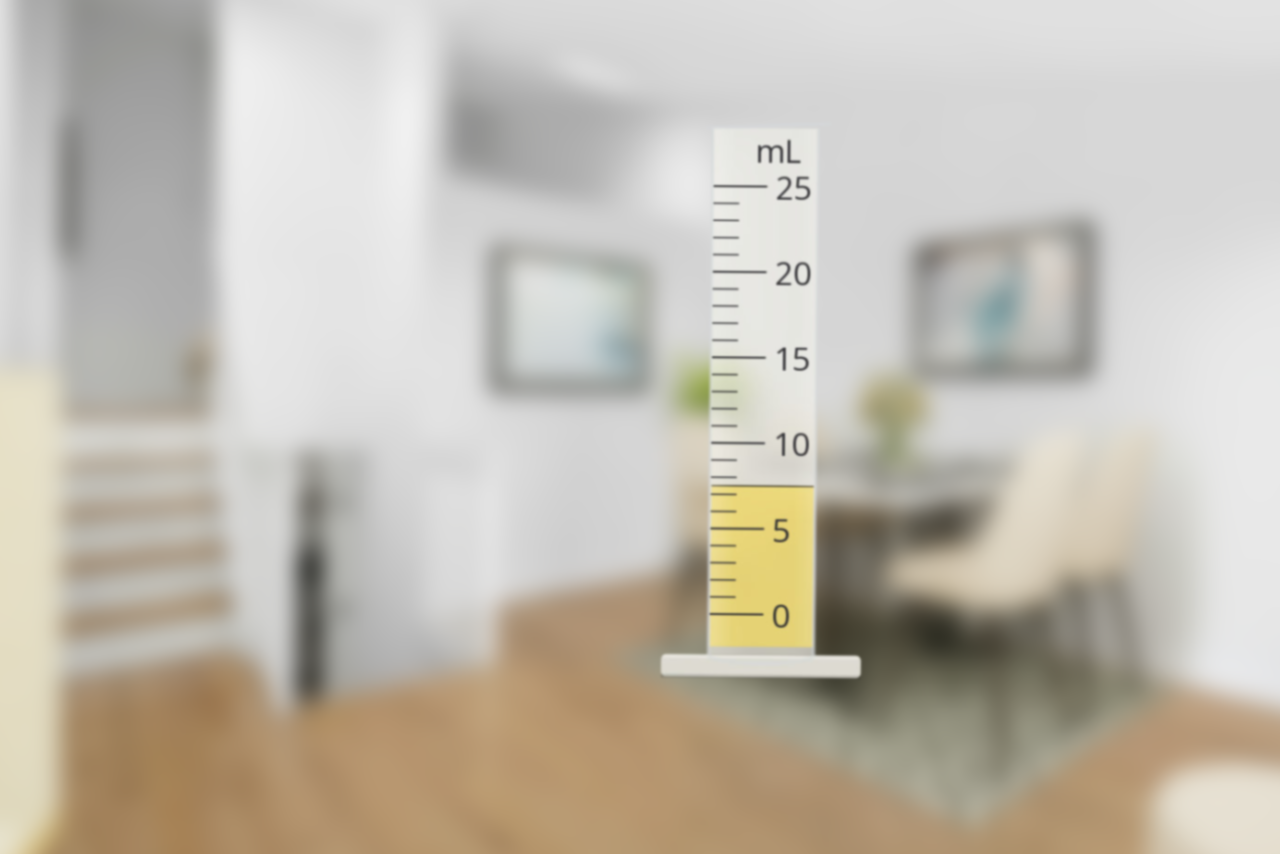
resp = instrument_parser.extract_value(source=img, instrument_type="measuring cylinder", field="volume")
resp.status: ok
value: 7.5 mL
